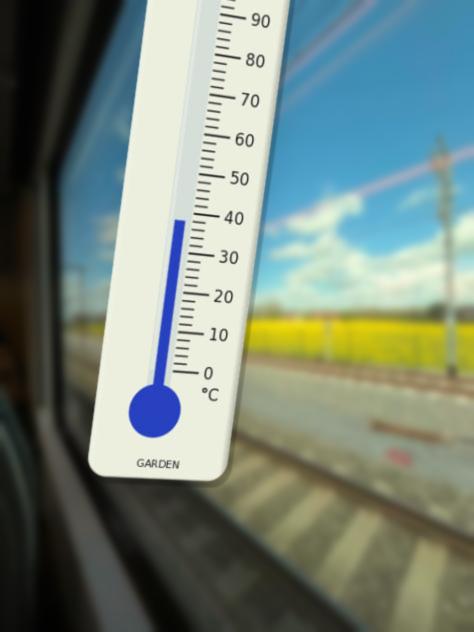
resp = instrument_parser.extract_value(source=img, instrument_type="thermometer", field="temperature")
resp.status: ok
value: 38 °C
